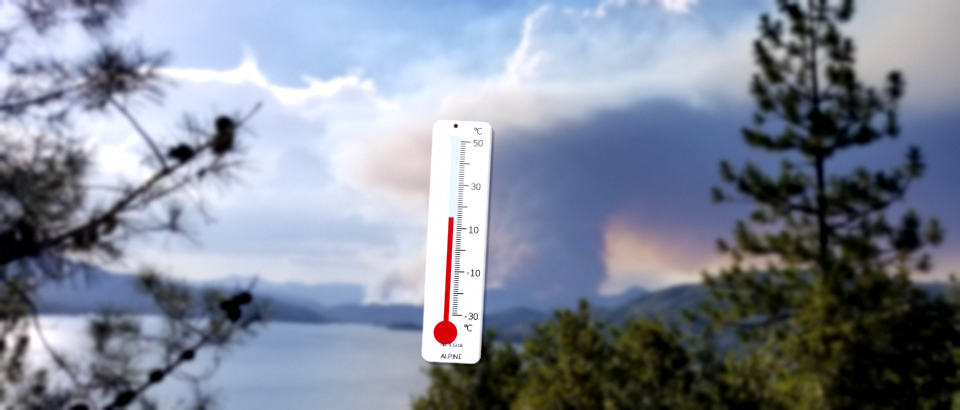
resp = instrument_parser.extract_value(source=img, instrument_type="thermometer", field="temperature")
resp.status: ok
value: 15 °C
